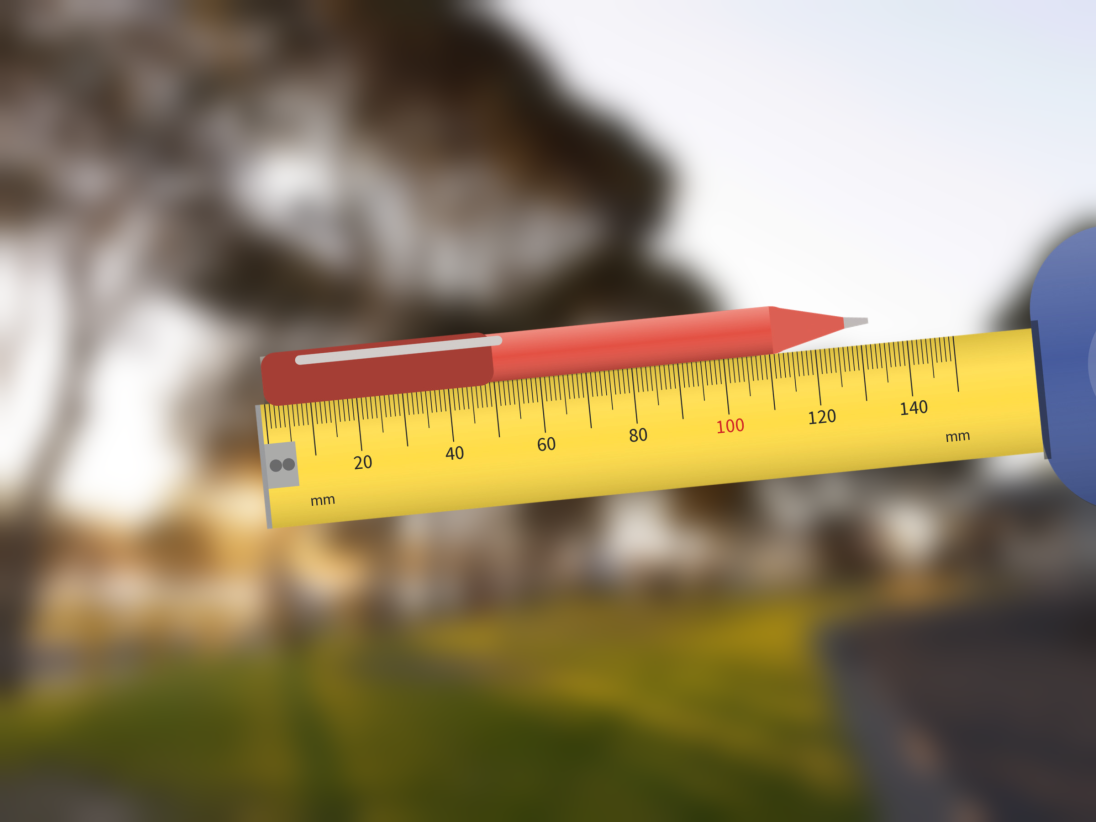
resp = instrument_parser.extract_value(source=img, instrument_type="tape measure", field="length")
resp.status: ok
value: 132 mm
